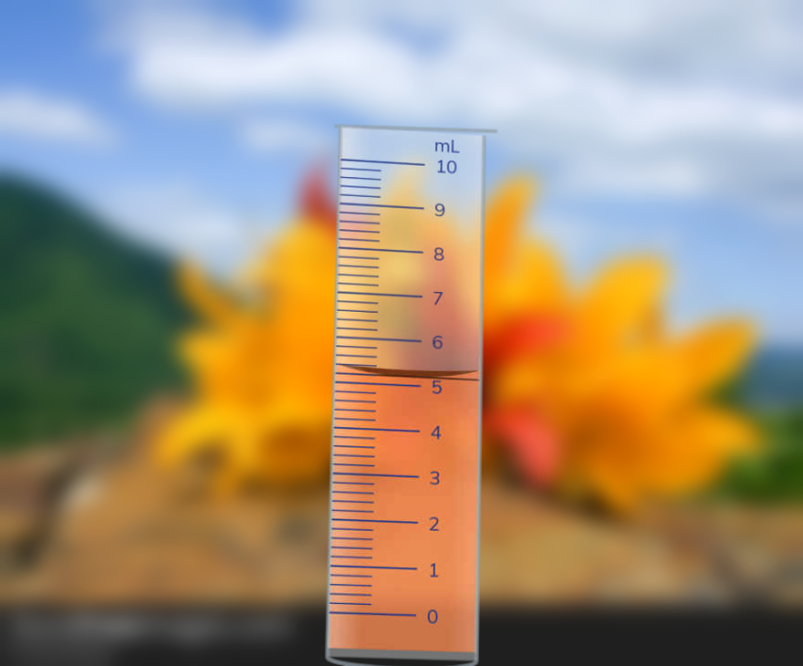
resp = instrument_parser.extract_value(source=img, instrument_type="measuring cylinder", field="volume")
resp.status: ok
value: 5.2 mL
